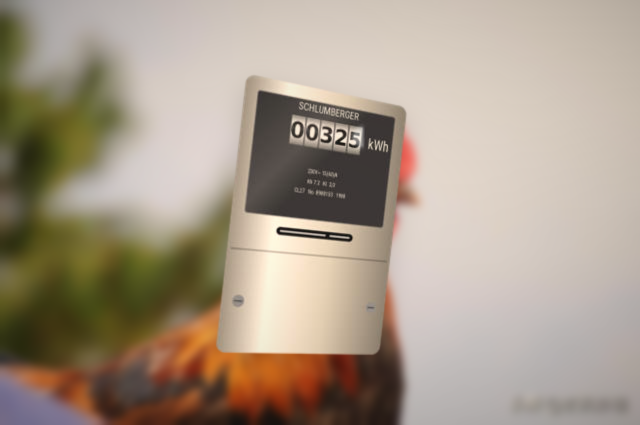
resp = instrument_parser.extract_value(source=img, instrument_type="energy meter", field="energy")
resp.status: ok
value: 325 kWh
